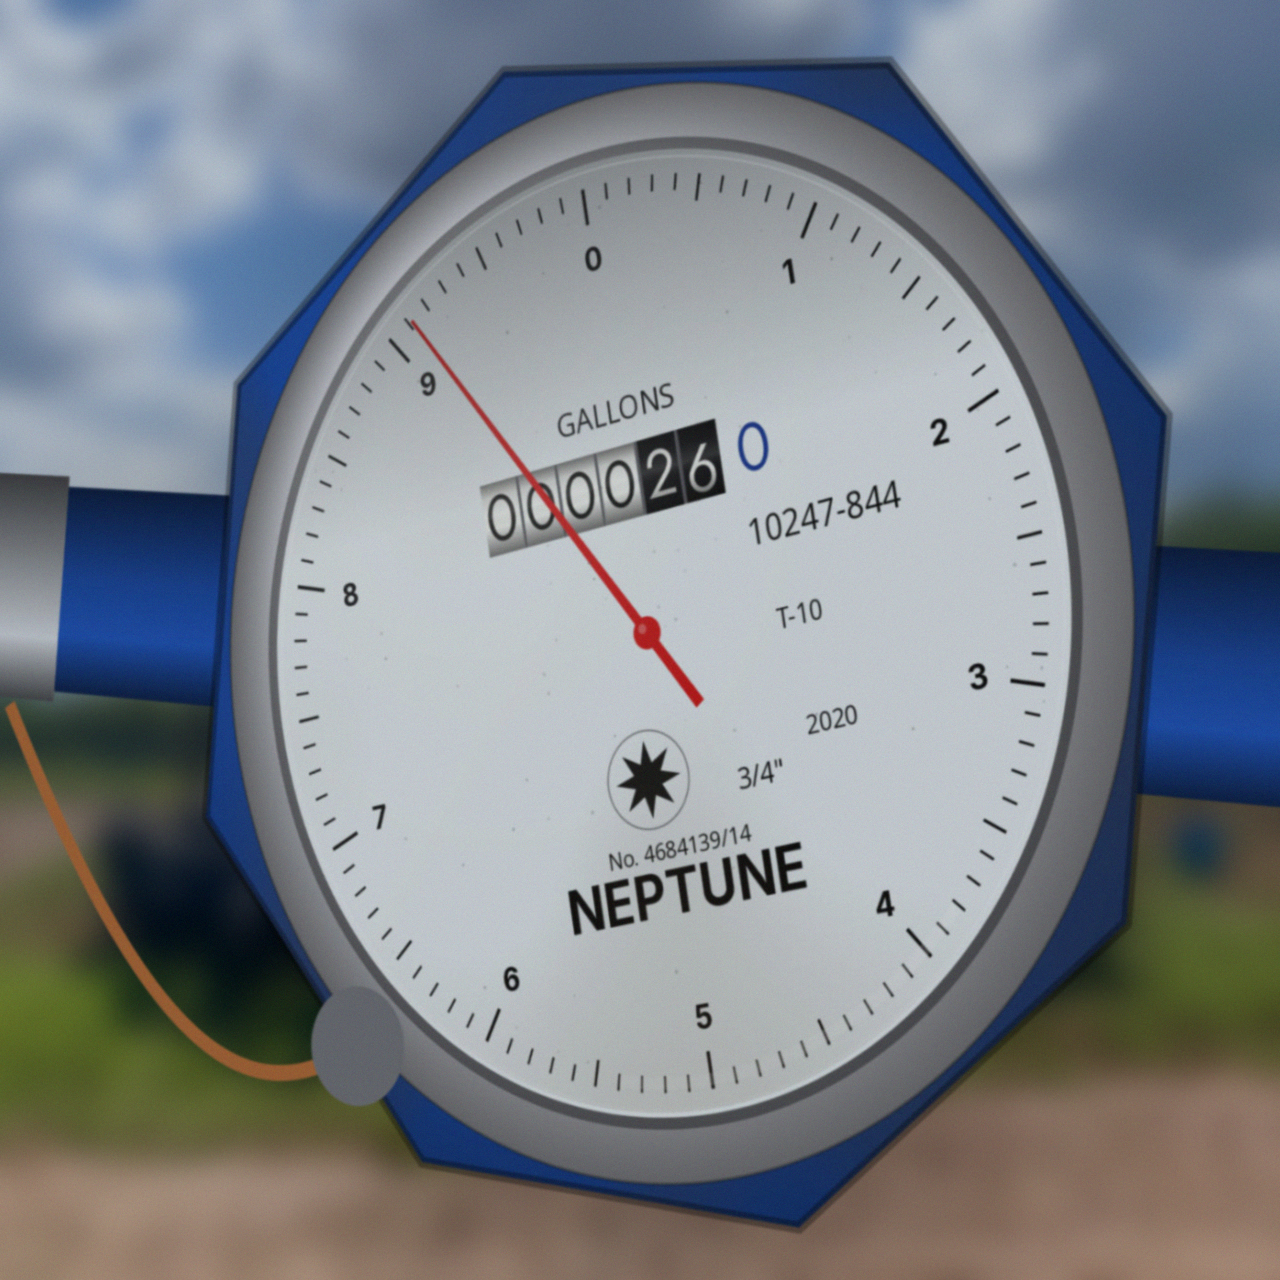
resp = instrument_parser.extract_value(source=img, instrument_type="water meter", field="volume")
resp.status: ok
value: 259.1 gal
